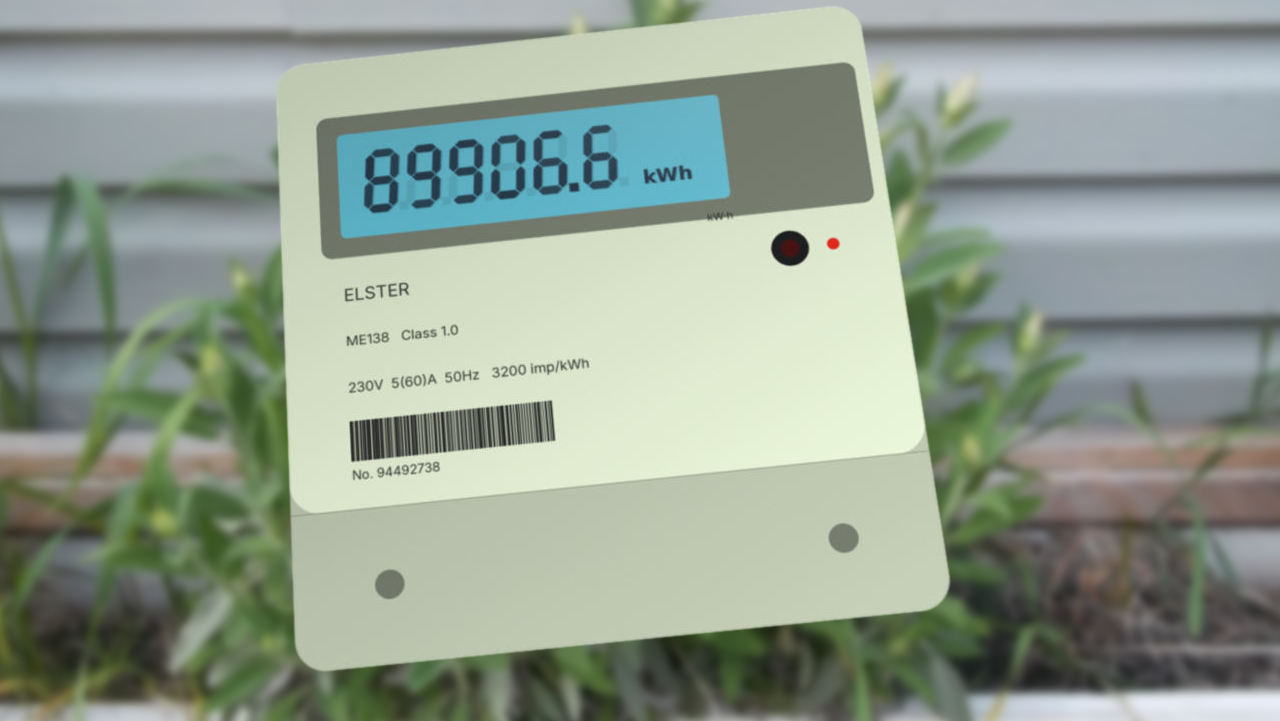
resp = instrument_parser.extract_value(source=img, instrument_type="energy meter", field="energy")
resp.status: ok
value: 89906.6 kWh
